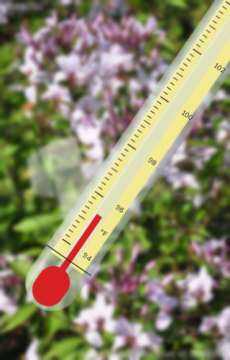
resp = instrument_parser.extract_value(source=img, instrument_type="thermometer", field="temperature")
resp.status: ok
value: 95.4 °F
